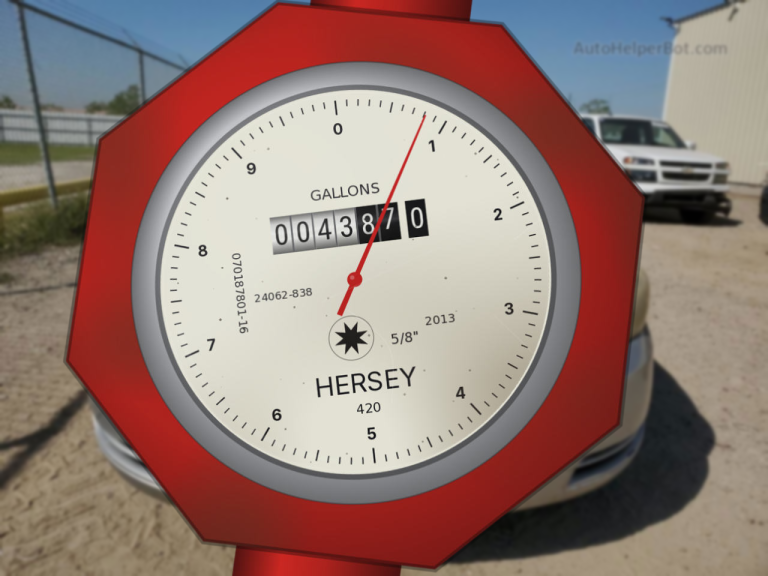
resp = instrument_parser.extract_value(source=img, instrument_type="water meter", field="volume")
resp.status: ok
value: 43870.8 gal
